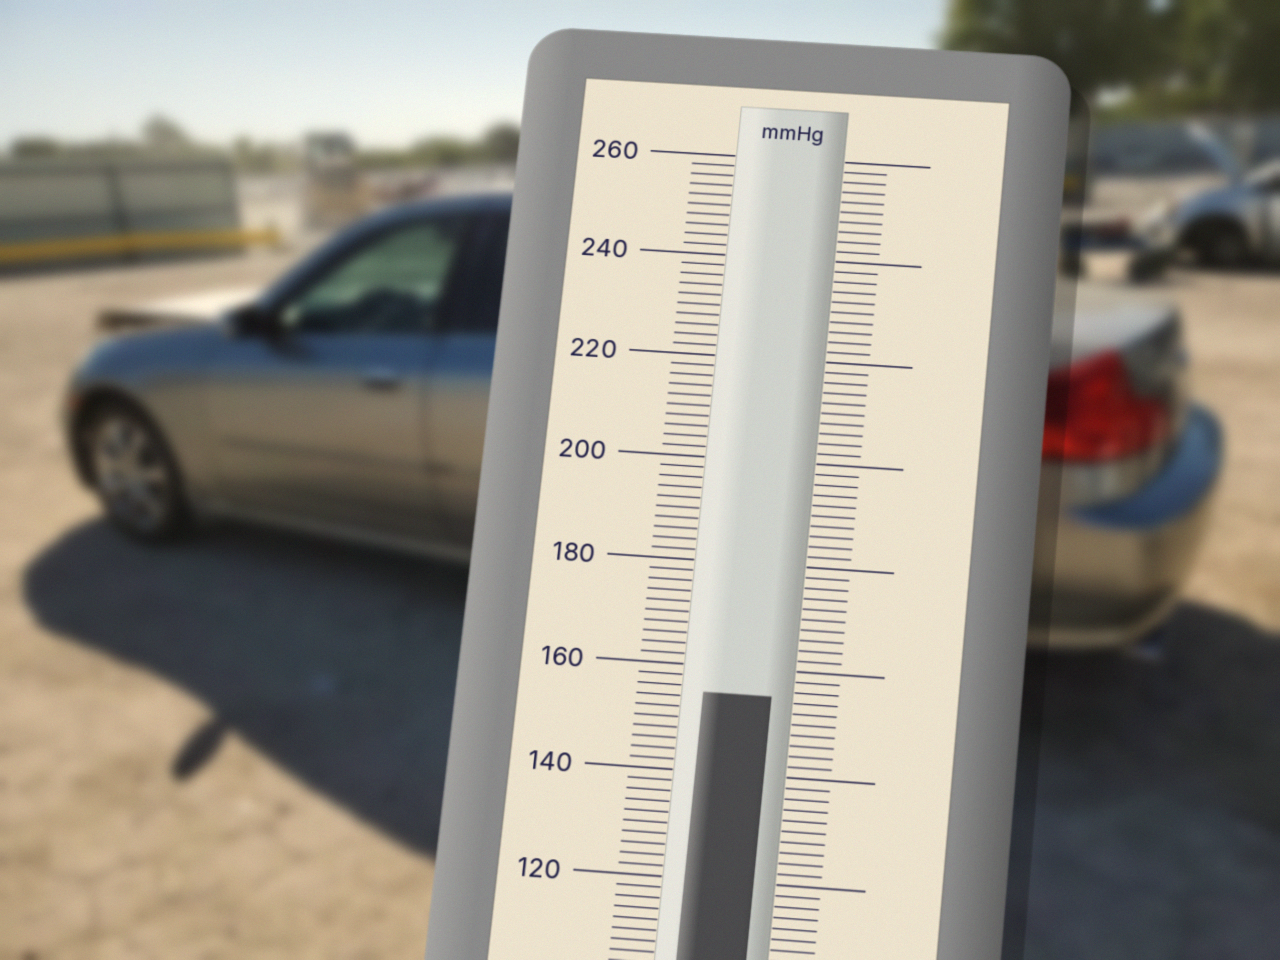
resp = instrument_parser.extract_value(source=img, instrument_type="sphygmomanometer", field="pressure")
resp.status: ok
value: 155 mmHg
